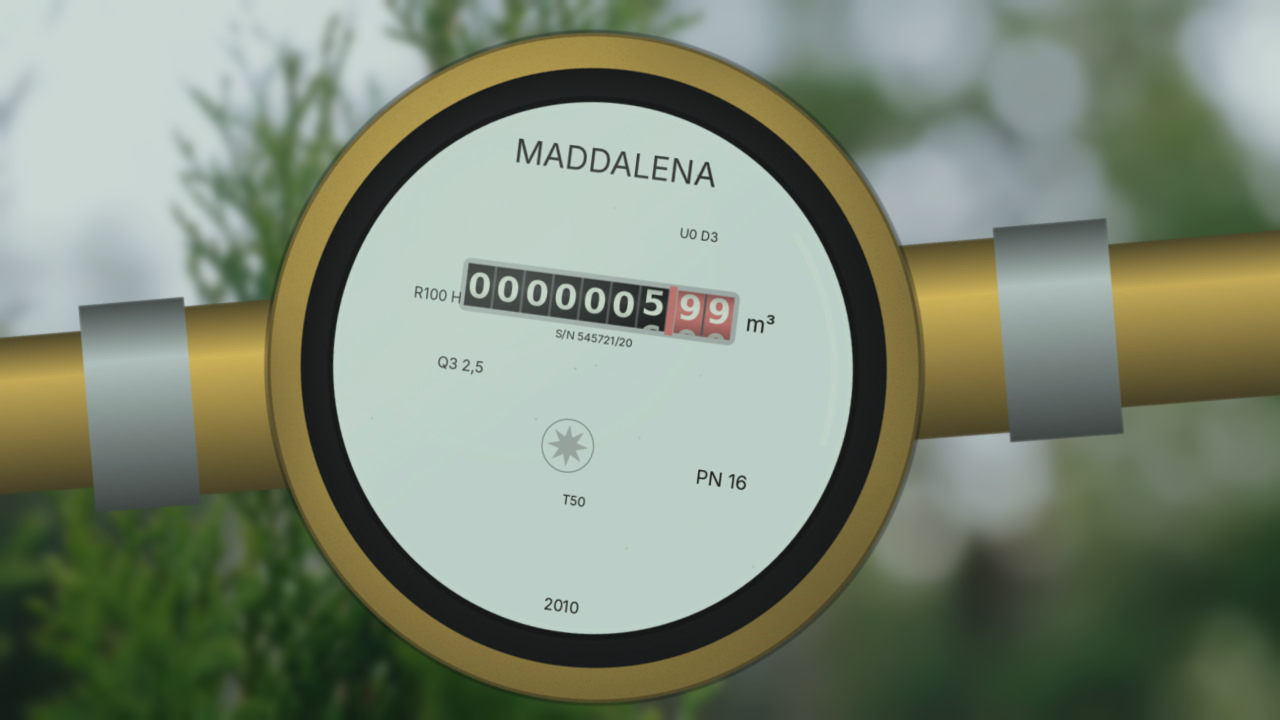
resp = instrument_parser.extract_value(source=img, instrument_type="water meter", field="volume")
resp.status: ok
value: 5.99 m³
